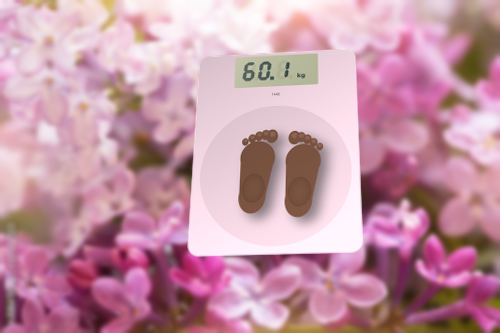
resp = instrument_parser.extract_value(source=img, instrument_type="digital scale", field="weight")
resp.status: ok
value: 60.1 kg
